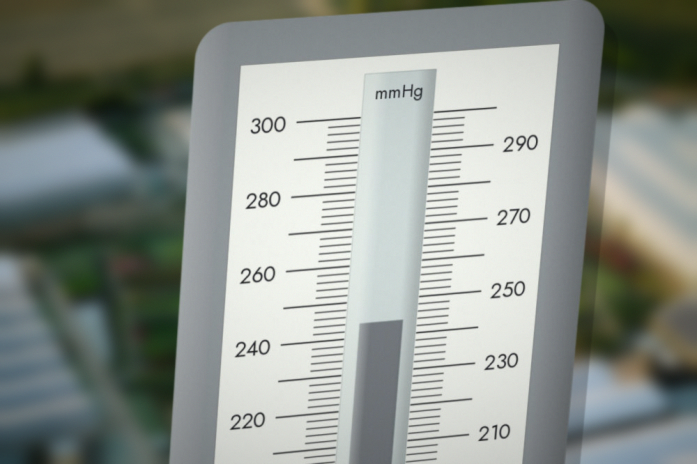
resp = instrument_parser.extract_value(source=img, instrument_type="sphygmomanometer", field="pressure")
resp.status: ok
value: 244 mmHg
